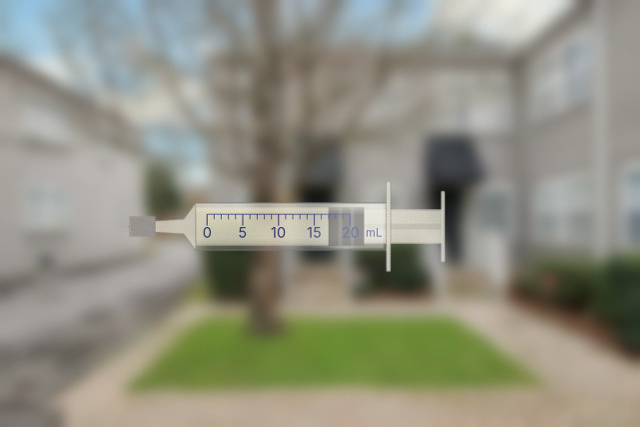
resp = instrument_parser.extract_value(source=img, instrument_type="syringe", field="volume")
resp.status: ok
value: 17 mL
